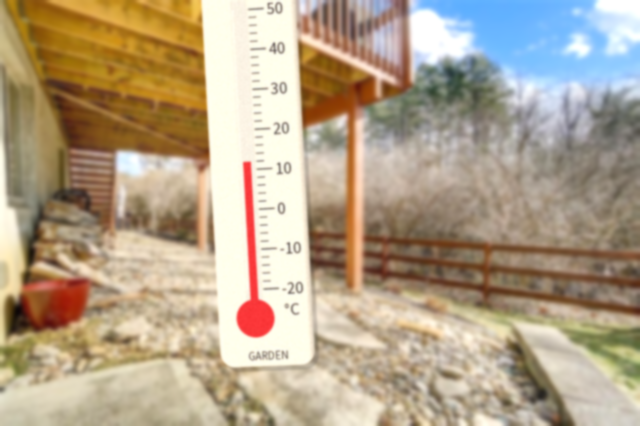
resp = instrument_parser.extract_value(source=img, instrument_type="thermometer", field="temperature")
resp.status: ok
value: 12 °C
